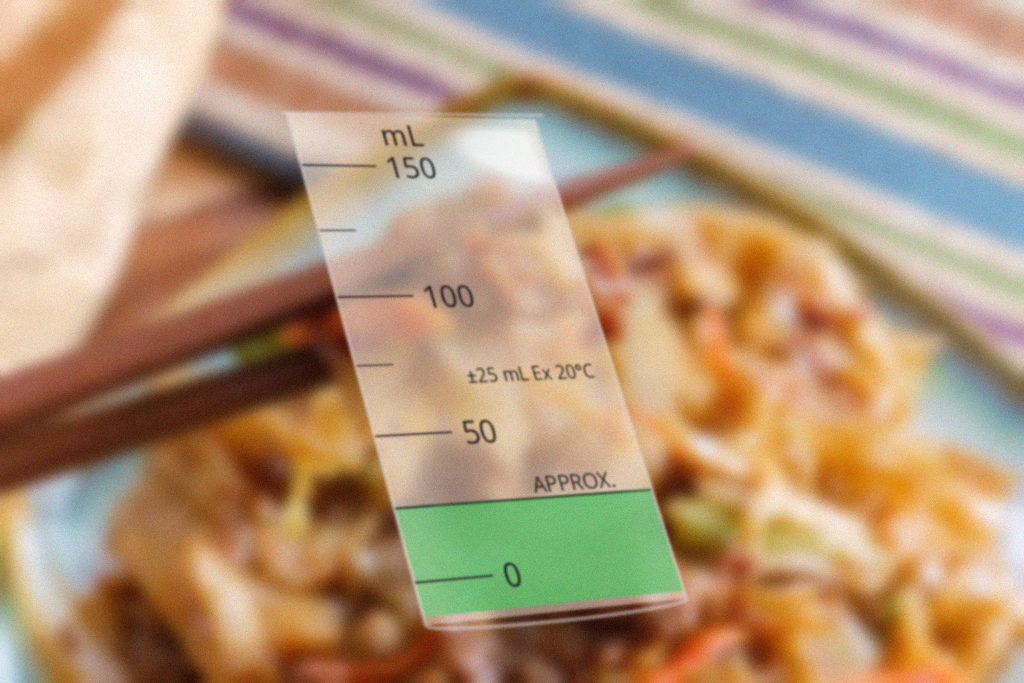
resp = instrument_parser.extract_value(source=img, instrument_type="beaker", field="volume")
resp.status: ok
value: 25 mL
